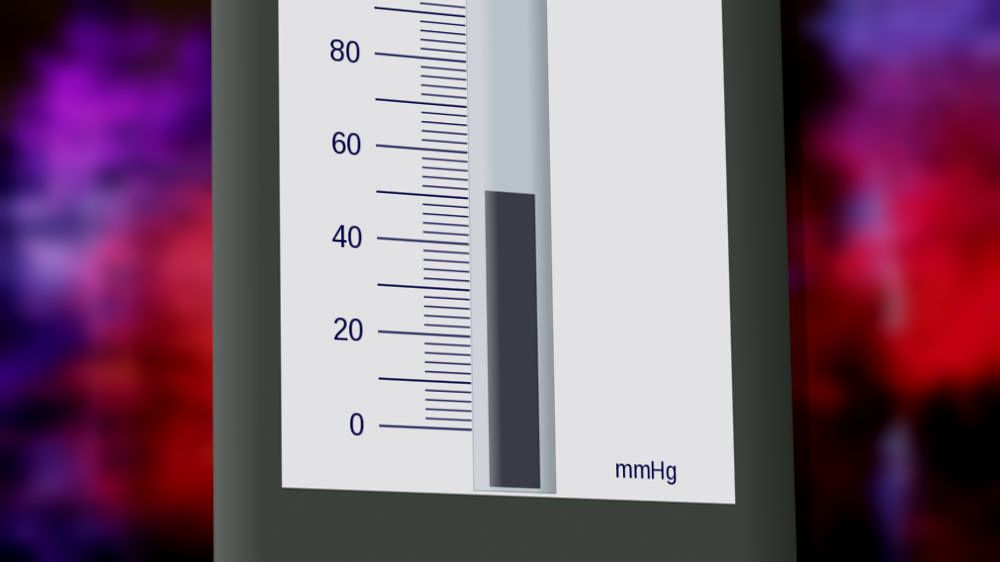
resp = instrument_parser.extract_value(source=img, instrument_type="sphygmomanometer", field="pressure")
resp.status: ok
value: 52 mmHg
